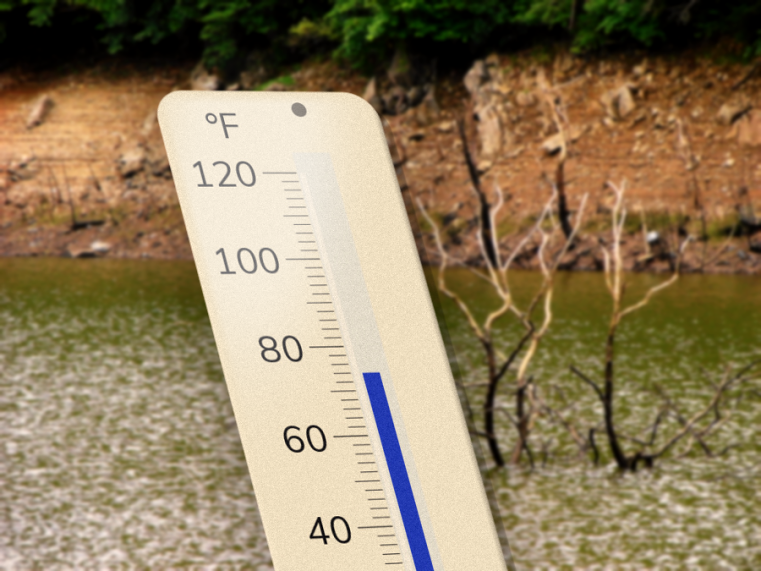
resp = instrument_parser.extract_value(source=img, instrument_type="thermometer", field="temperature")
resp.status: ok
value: 74 °F
